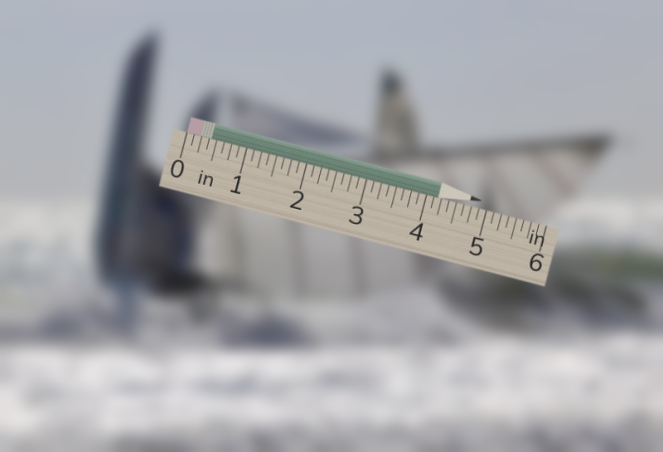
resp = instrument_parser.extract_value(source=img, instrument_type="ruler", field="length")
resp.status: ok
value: 4.875 in
